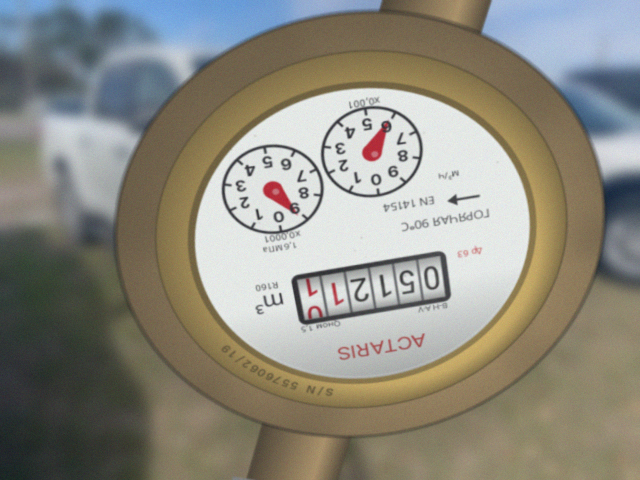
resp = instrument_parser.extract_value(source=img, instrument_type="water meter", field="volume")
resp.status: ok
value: 512.1059 m³
